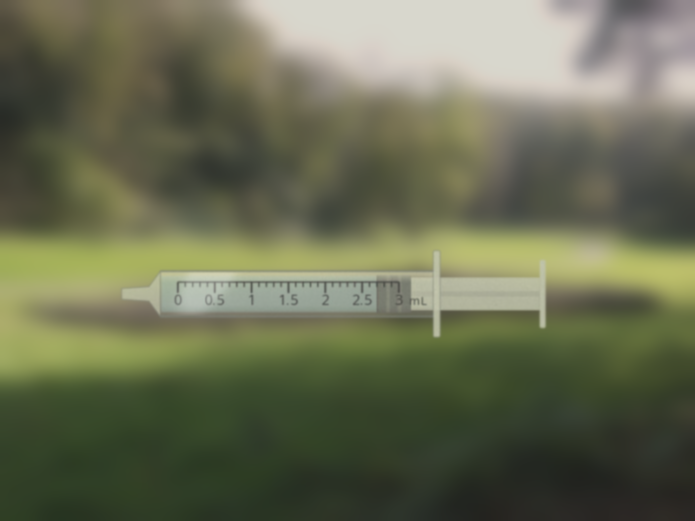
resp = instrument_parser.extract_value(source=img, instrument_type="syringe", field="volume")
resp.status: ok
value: 2.7 mL
